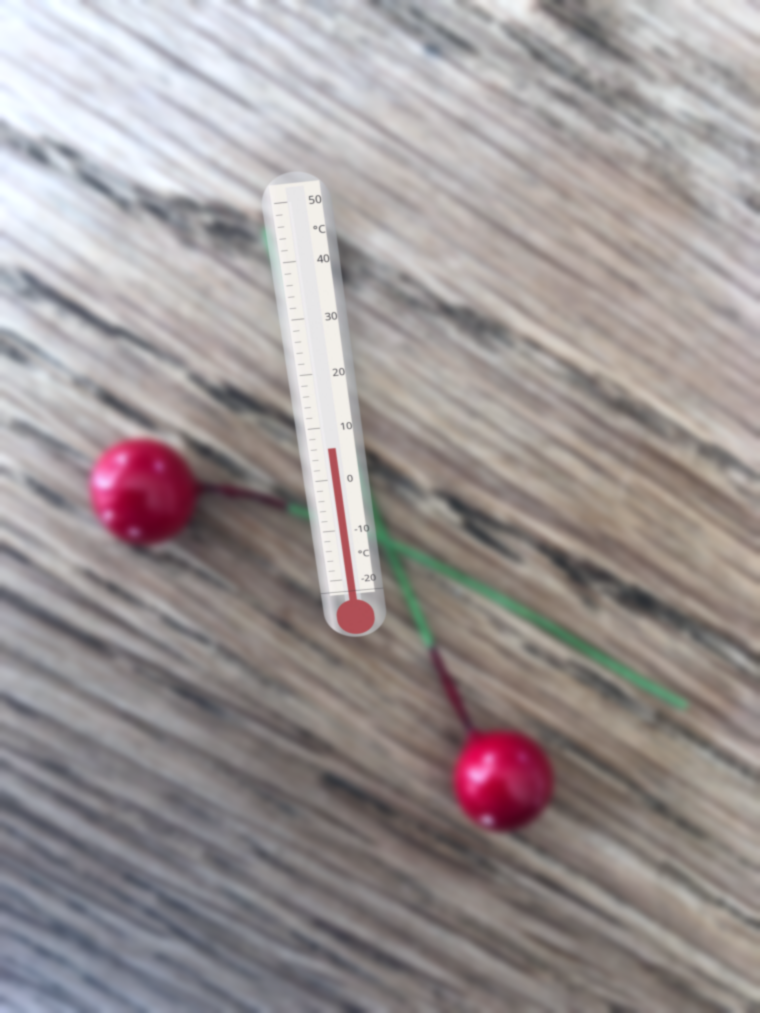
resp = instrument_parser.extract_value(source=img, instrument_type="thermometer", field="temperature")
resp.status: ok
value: 6 °C
